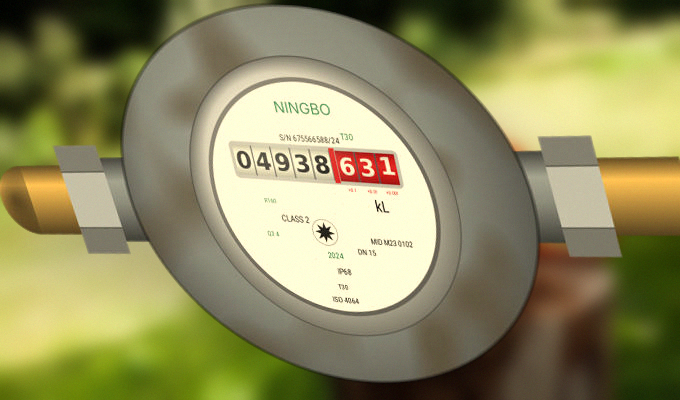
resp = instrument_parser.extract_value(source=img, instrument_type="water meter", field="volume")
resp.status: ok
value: 4938.631 kL
